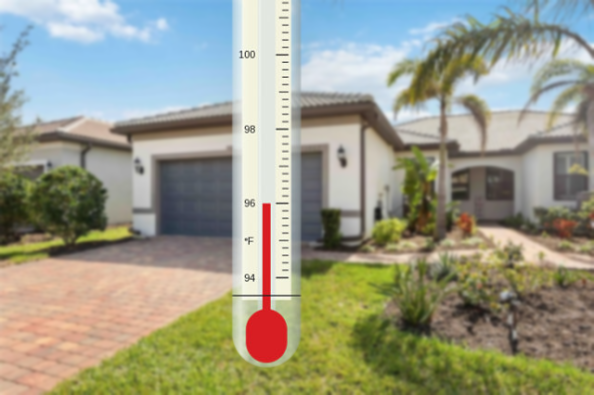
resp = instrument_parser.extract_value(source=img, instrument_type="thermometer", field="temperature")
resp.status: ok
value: 96 °F
